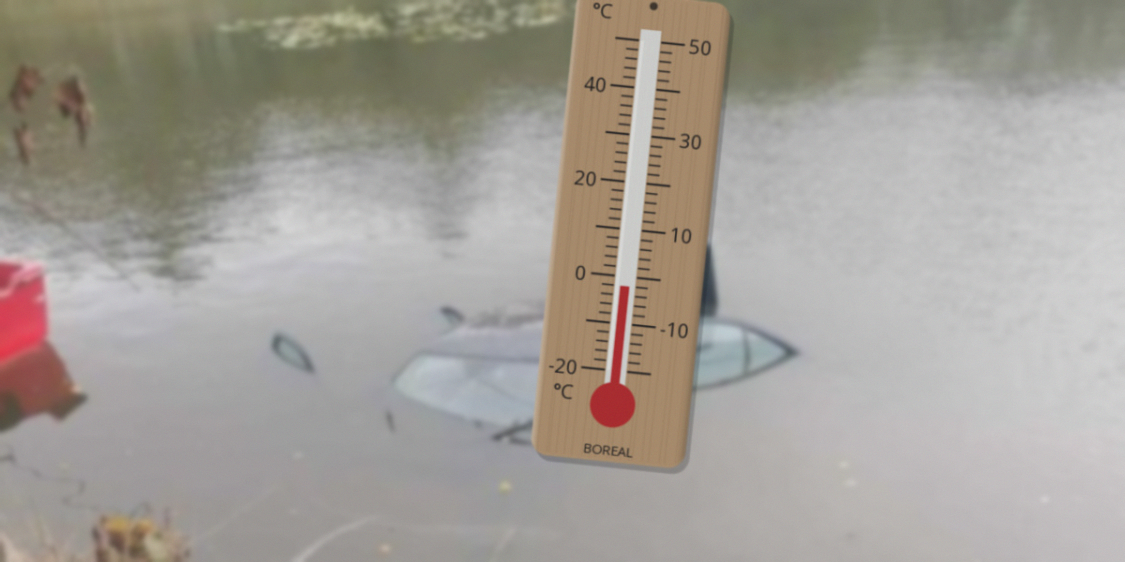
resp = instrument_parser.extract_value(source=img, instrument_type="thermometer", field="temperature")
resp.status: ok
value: -2 °C
